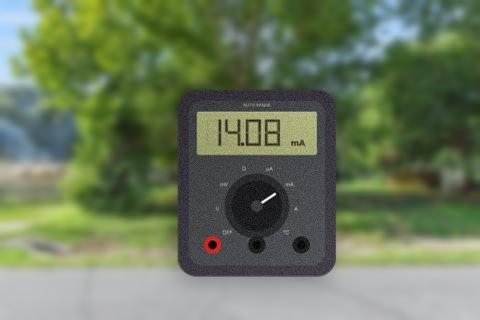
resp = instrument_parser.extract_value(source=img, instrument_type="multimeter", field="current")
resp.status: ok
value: 14.08 mA
